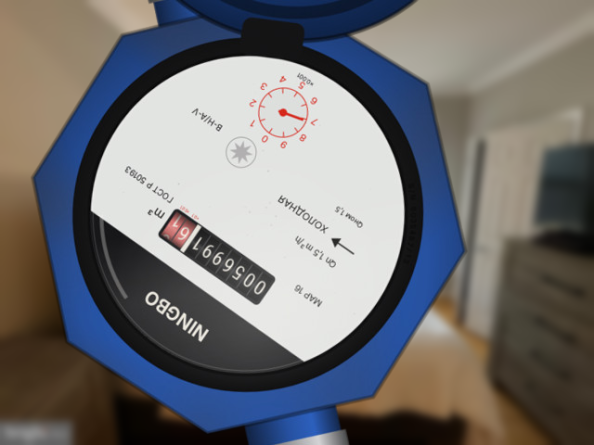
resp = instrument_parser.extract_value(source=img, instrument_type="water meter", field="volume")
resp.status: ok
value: 56991.607 m³
